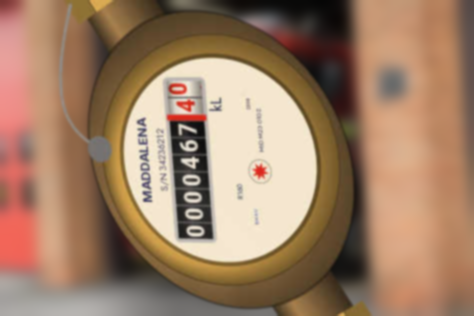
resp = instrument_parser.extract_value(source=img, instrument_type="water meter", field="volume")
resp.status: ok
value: 467.40 kL
